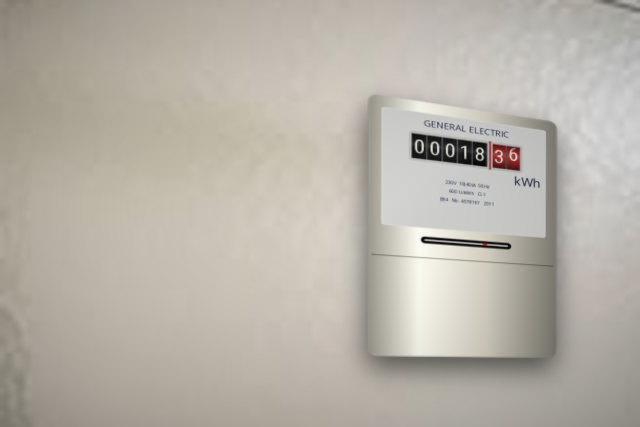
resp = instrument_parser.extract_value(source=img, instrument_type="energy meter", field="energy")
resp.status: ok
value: 18.36 kWh
